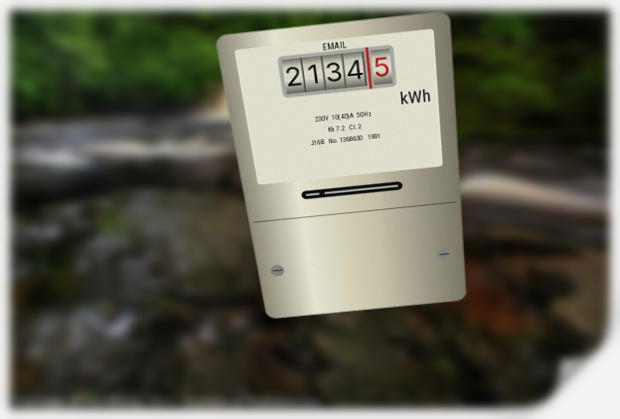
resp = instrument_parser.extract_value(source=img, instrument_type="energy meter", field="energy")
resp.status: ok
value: 2134.5 kWh
